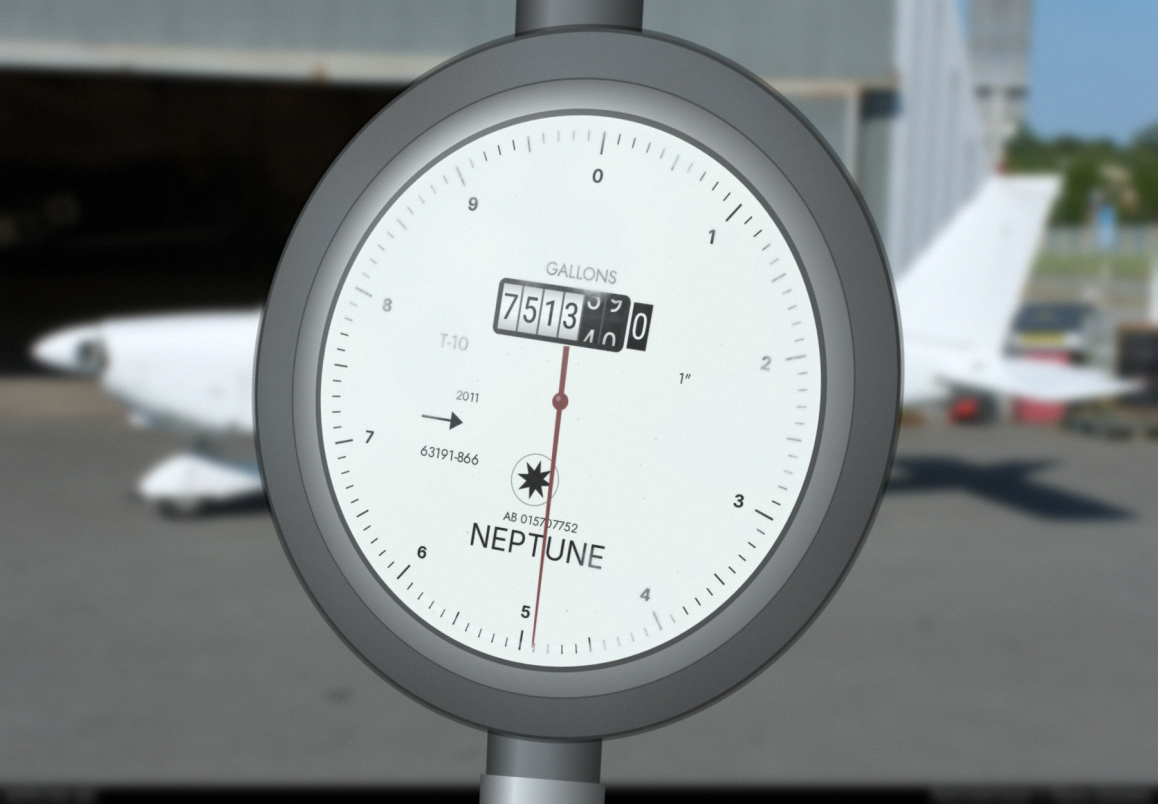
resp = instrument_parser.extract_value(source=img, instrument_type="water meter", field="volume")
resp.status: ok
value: 7513394.9 gal
